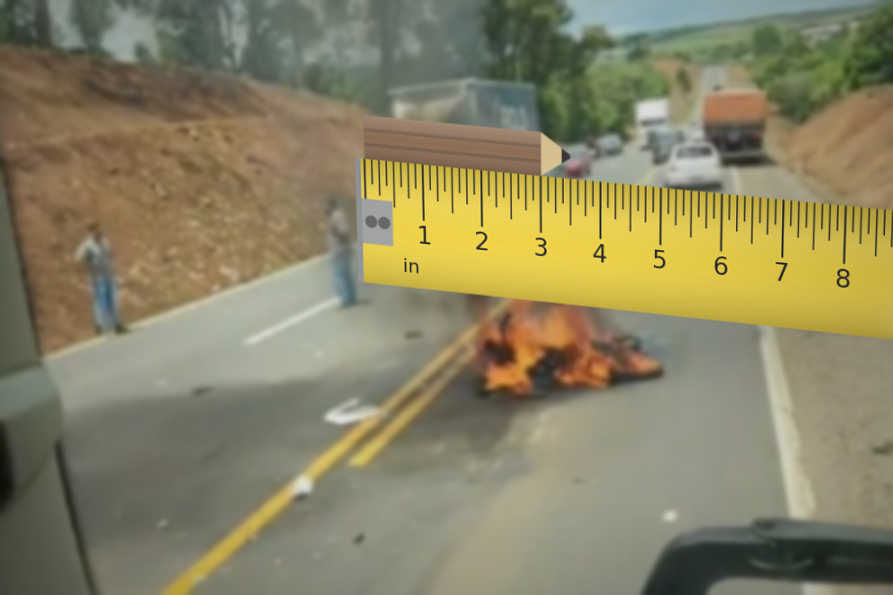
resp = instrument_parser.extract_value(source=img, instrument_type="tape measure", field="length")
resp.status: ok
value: 3.5 in
